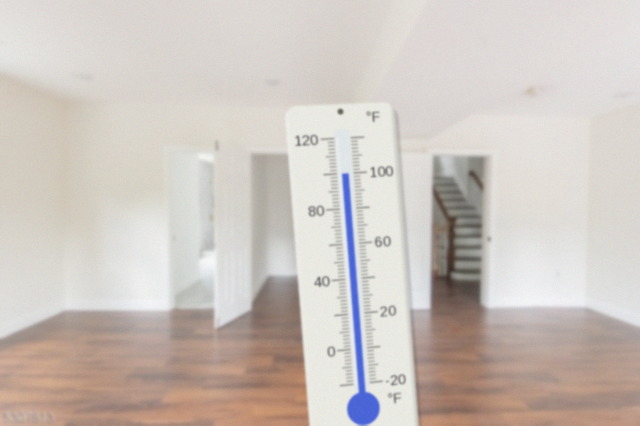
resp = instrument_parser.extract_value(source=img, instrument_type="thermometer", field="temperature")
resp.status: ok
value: 100 °F
